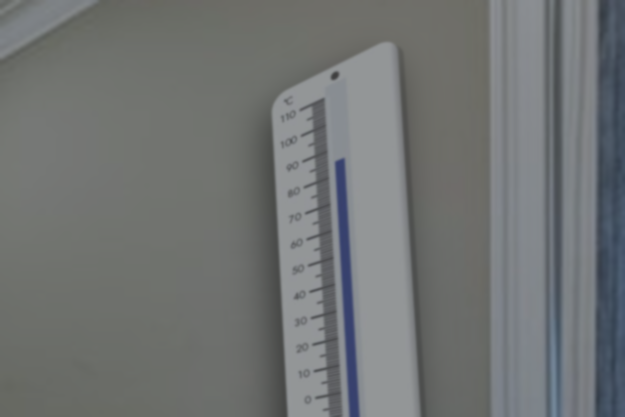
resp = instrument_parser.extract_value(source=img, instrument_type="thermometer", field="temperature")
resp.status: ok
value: 85 °C
